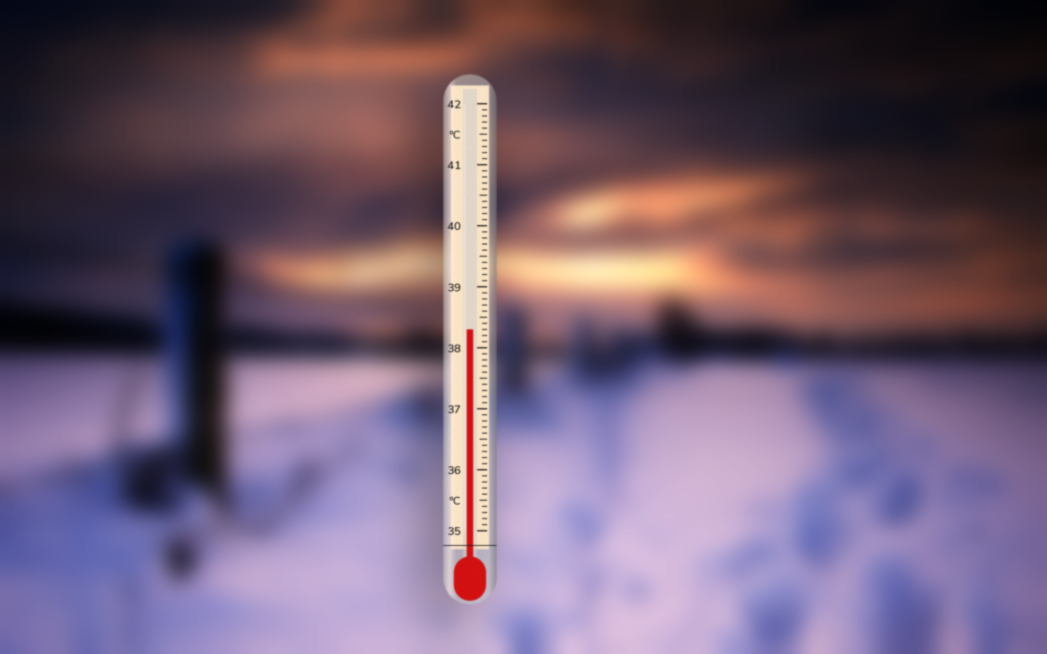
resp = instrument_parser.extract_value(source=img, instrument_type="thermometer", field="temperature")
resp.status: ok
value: 38.3 °C
